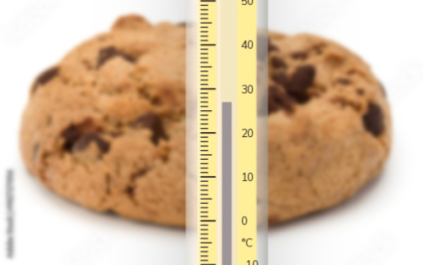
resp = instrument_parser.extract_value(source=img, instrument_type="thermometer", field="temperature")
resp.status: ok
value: 27 °C
